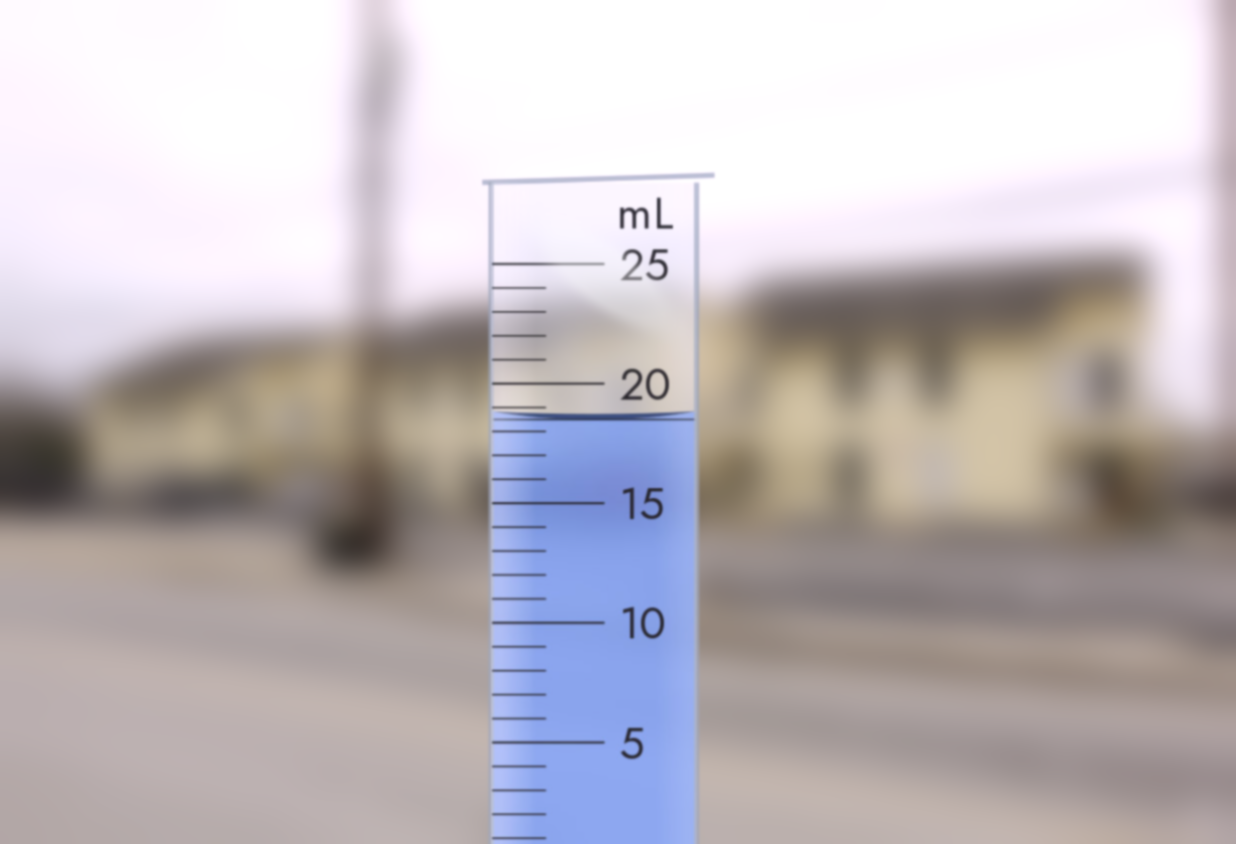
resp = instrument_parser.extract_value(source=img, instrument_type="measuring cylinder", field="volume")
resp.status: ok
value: 18.5 mL
